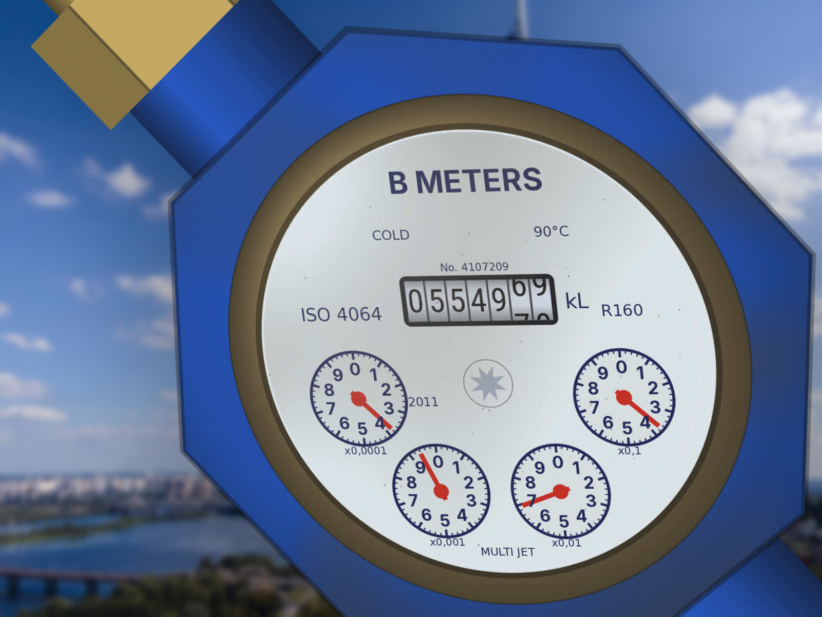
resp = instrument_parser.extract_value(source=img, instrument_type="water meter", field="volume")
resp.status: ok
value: 554969.3693 kL
